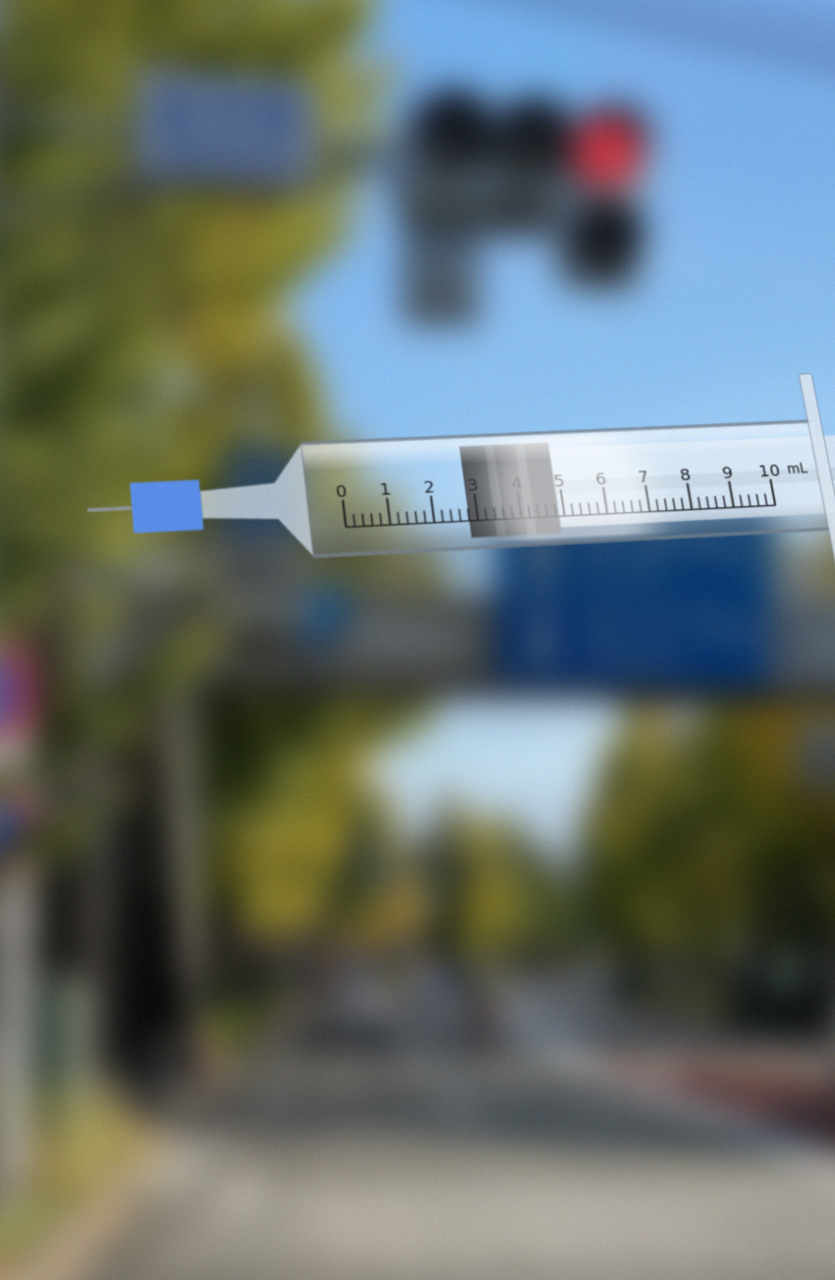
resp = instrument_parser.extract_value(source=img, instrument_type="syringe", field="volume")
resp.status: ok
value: 2.8 mL
